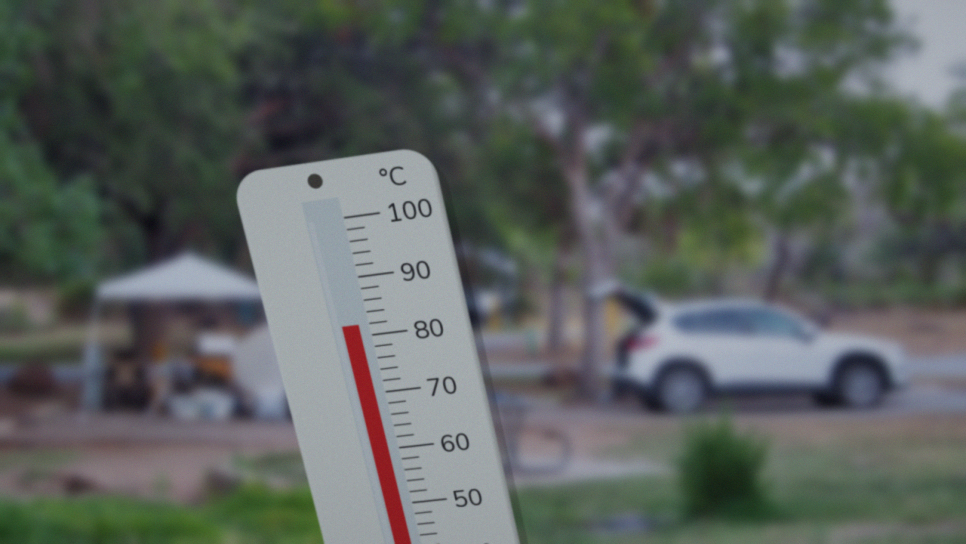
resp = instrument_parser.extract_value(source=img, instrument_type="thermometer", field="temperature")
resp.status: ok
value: 82 °C
